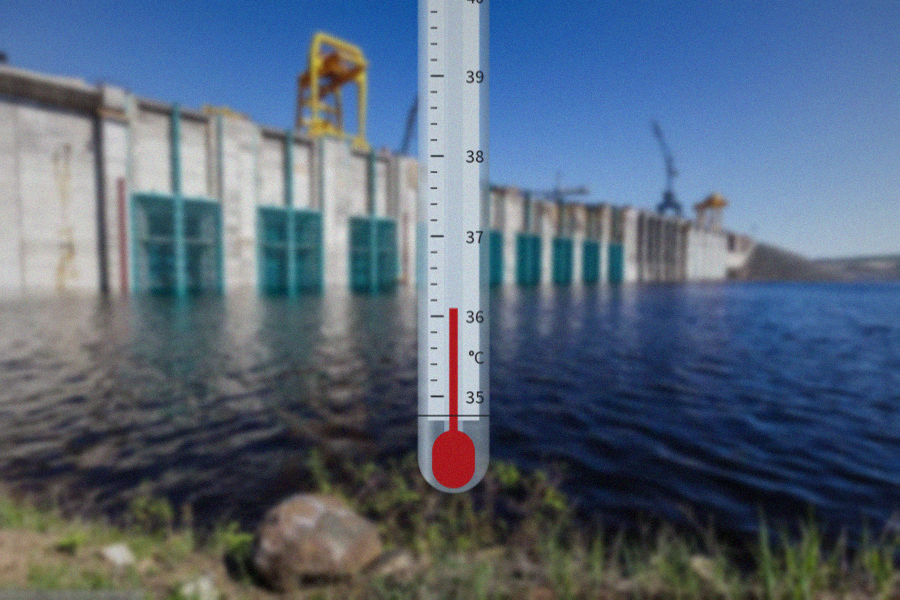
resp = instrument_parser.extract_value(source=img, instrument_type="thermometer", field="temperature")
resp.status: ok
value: 36.1 °C
